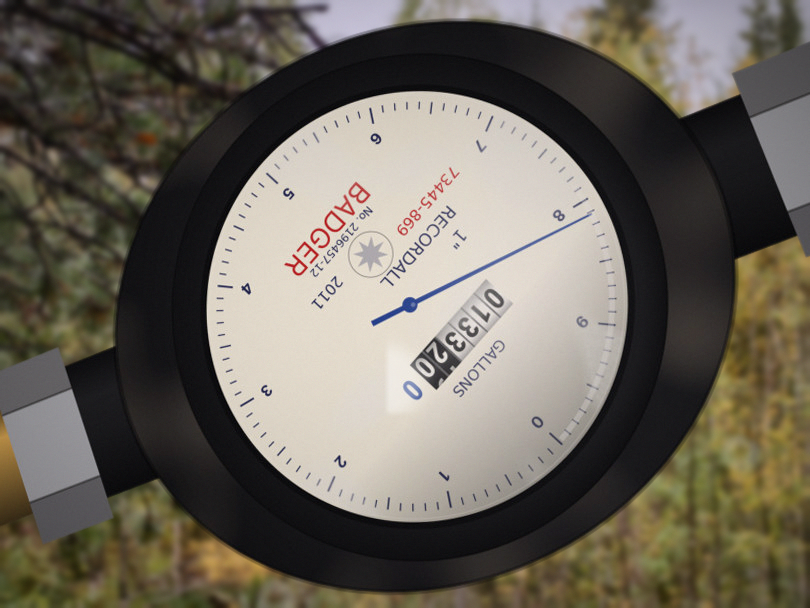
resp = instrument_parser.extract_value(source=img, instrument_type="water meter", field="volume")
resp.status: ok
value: 133198.1 gal
